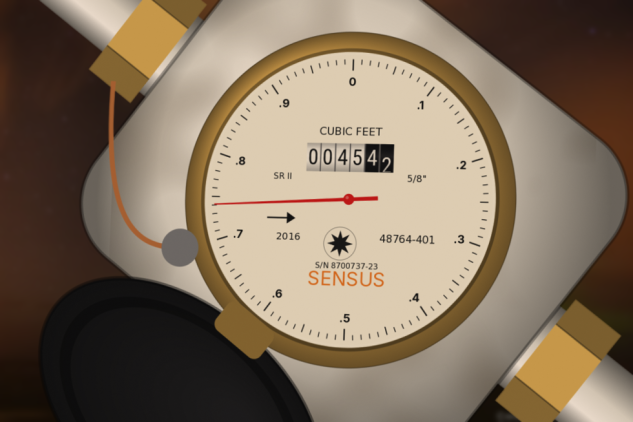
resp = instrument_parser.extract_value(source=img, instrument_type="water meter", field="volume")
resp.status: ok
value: 4541.74 ft³
